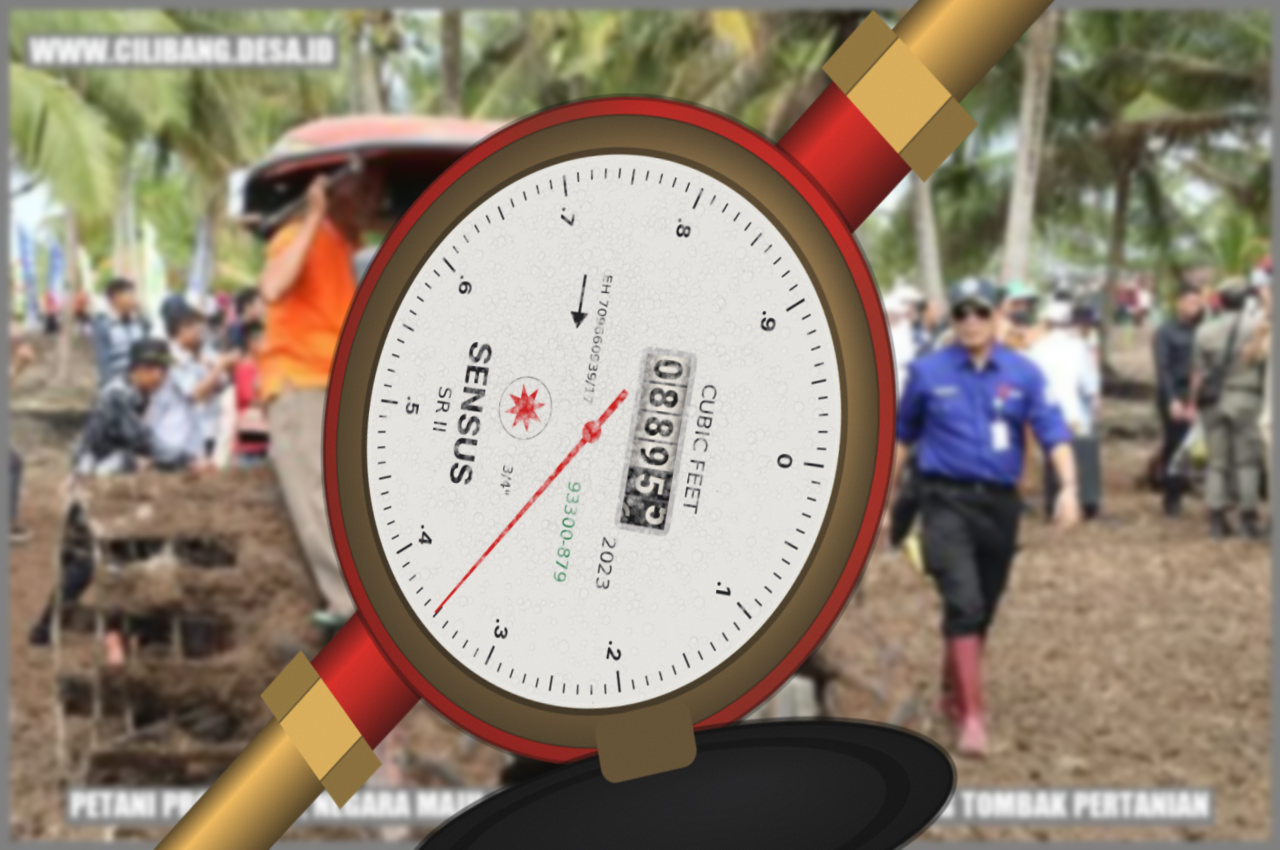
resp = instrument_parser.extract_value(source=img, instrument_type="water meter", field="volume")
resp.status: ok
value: 88955.35 ft³
